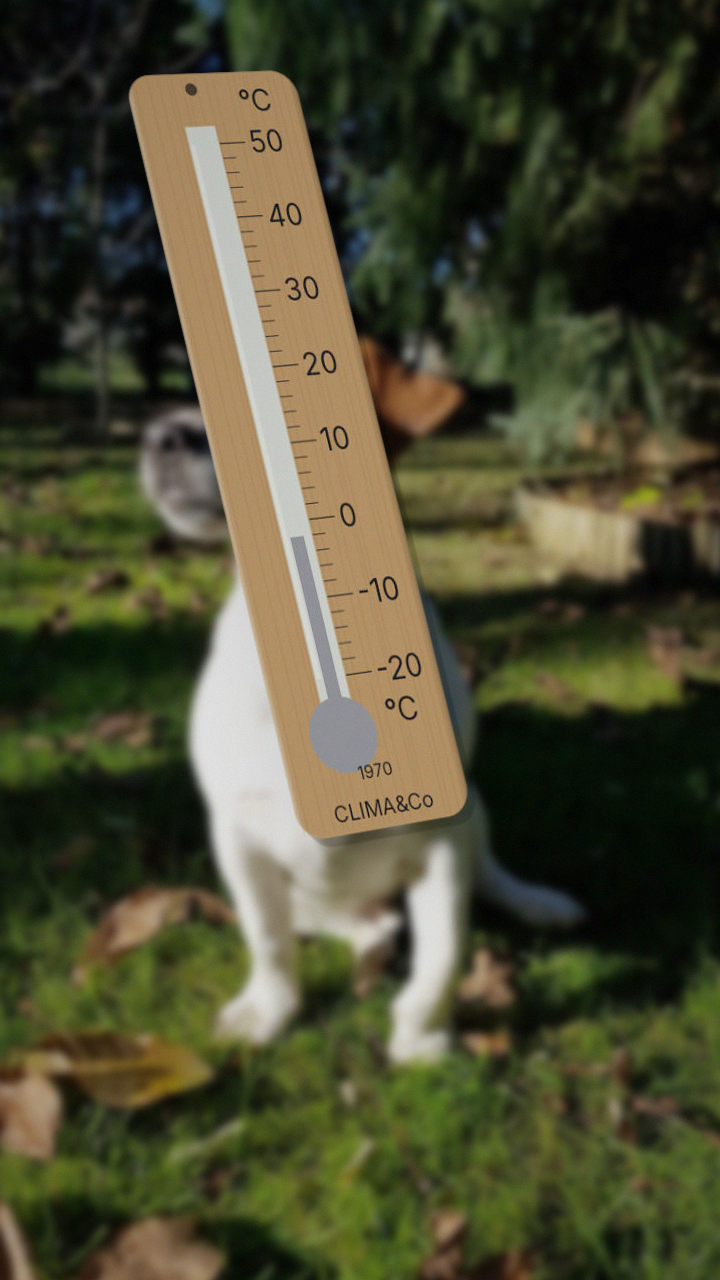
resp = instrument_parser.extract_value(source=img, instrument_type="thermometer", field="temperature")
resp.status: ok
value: -2 °C
